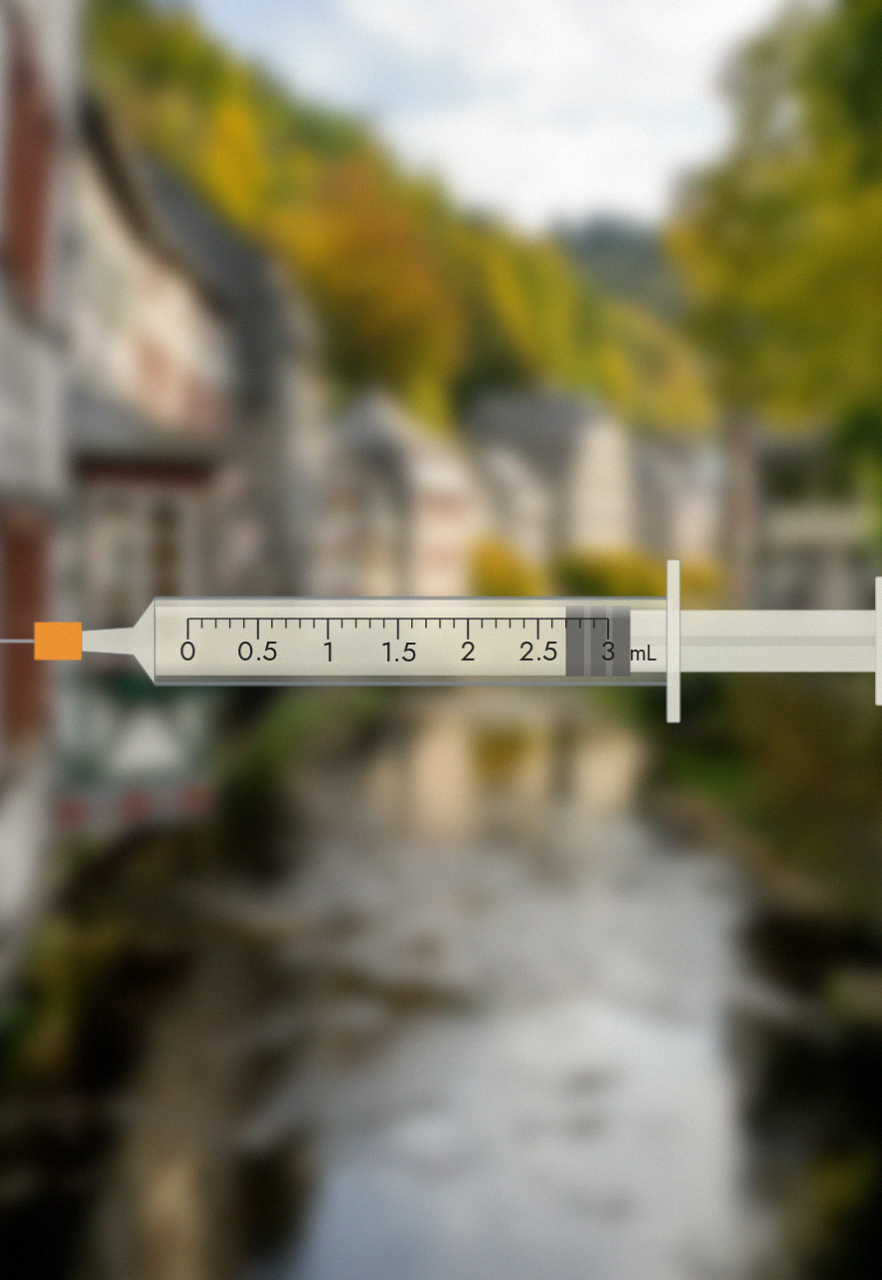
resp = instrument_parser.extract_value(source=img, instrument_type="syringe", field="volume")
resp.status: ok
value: 2.7 mL
